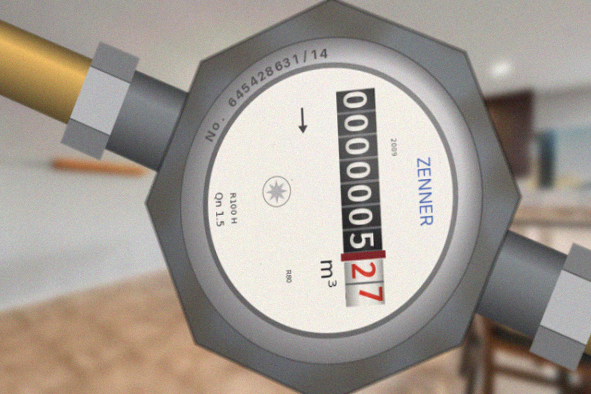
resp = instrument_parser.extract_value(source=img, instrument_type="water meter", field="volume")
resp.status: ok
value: 5.27 m³
